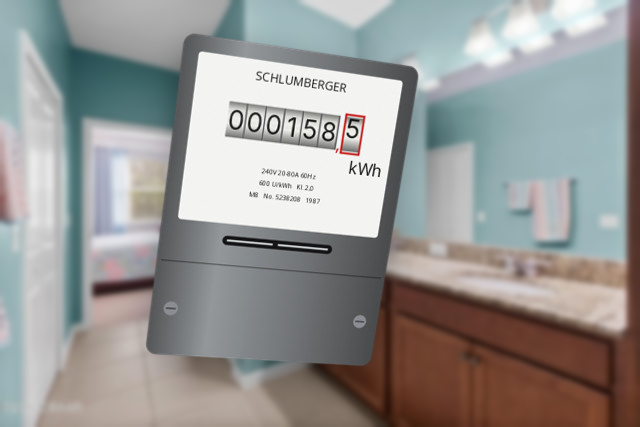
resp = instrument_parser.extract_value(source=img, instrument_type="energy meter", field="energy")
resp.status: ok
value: 158.5 kWh
